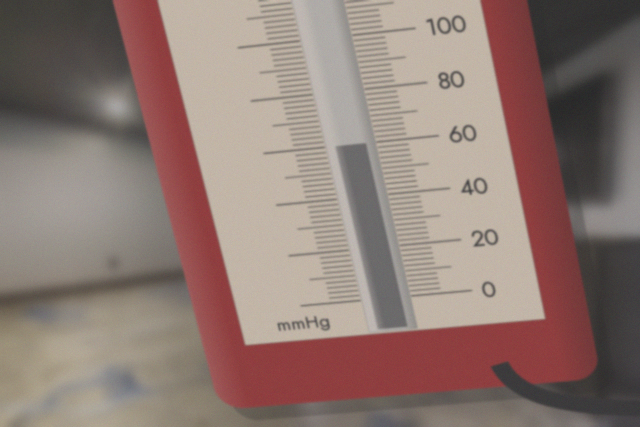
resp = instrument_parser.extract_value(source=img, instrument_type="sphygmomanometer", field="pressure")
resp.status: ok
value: 60 mmHg
